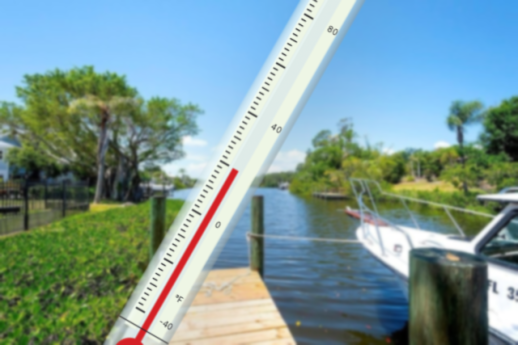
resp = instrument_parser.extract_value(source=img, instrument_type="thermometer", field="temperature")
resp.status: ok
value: 20 °F
